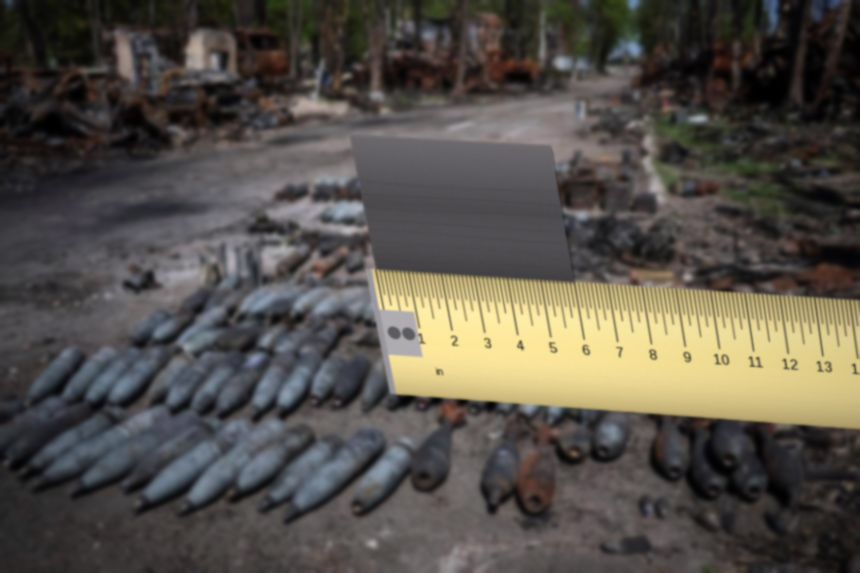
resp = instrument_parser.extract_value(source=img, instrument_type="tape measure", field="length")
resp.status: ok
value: 6 in
